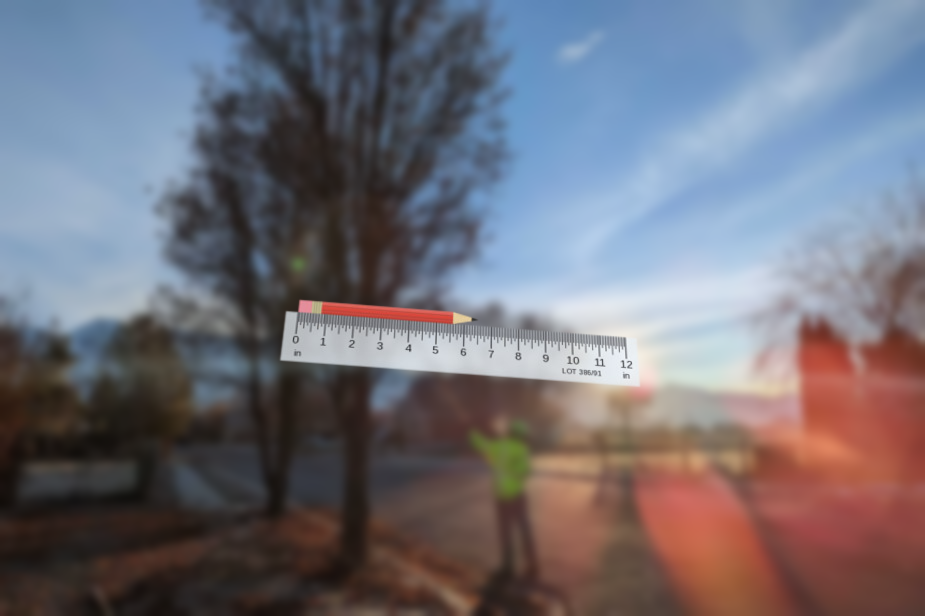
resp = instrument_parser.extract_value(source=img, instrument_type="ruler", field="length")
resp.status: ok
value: 6.5 in
